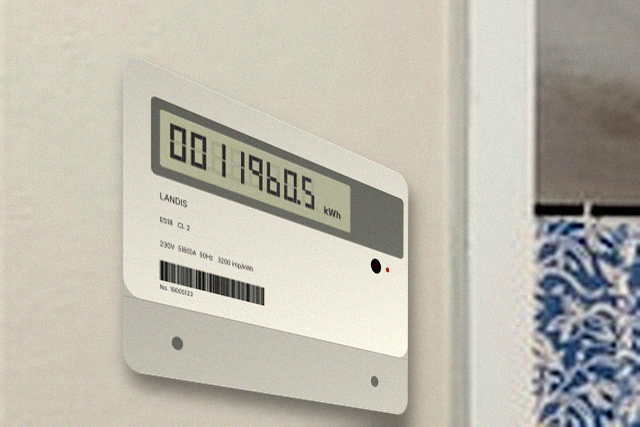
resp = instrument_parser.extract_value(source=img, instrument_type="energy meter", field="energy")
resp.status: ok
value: 11960.5 kWh
